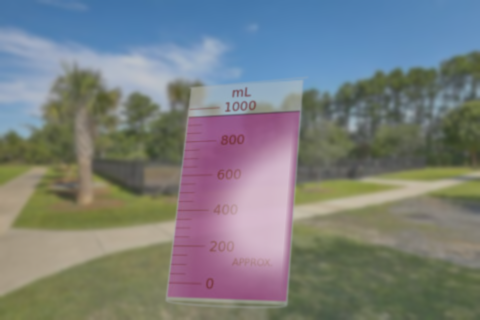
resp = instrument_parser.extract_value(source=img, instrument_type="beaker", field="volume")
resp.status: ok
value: 950 mL
